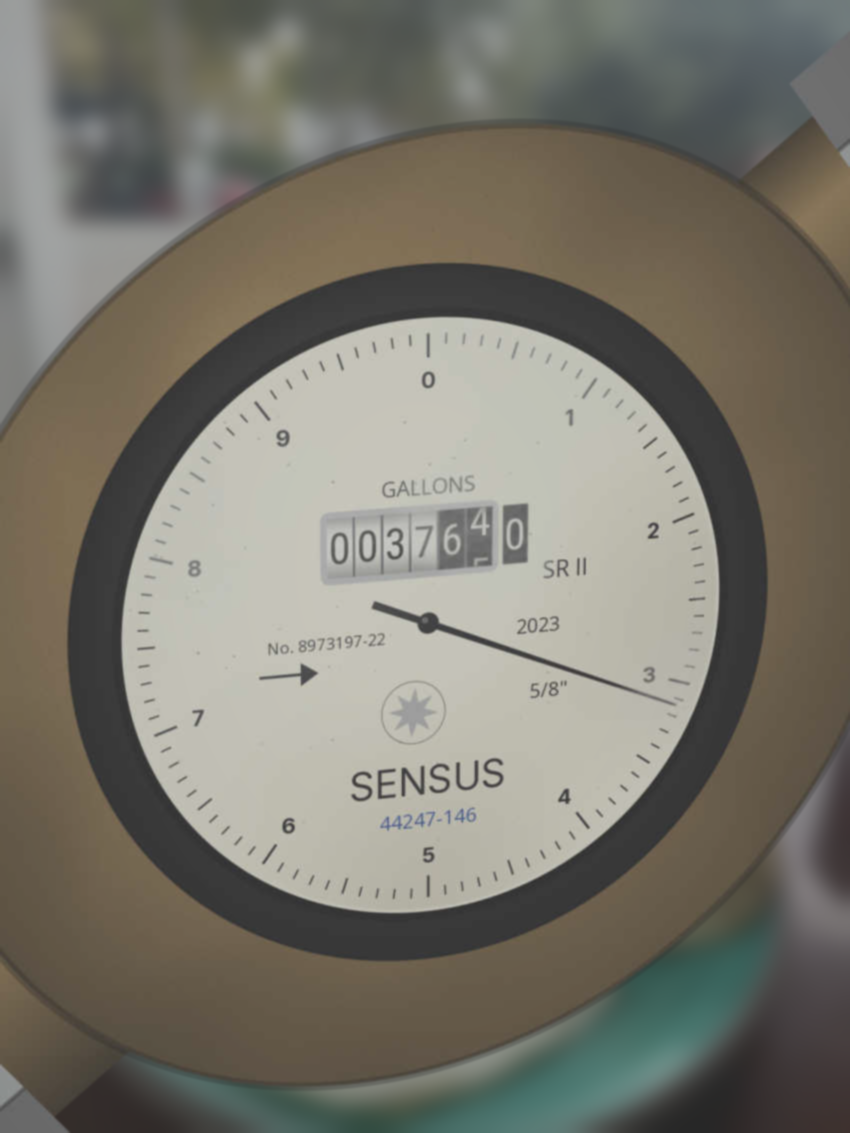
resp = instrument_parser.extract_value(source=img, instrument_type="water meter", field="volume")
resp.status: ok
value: 37643.1 gal
